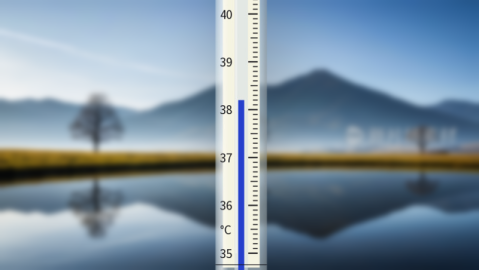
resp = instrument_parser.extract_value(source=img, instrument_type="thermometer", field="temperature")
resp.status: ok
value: 38.2 °C
